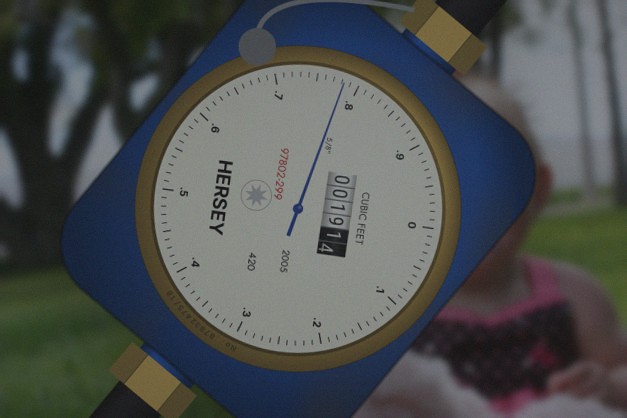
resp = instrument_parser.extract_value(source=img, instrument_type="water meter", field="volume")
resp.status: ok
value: 1913.78 ft³
